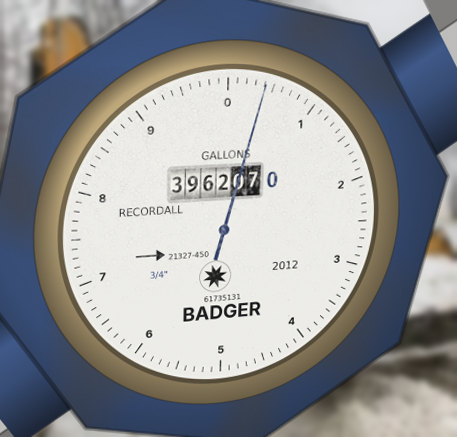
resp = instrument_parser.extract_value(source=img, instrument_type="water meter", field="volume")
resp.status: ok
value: 3962070.4 gal
